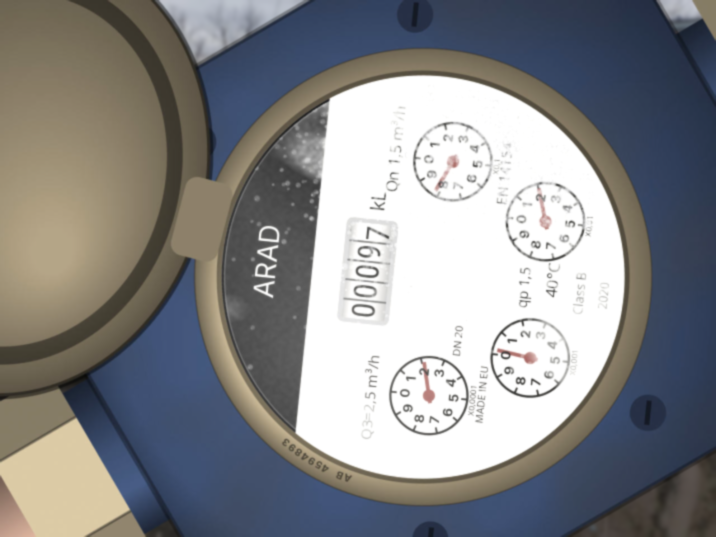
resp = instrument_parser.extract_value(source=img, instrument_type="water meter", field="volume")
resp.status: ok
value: 96.8202 kL
